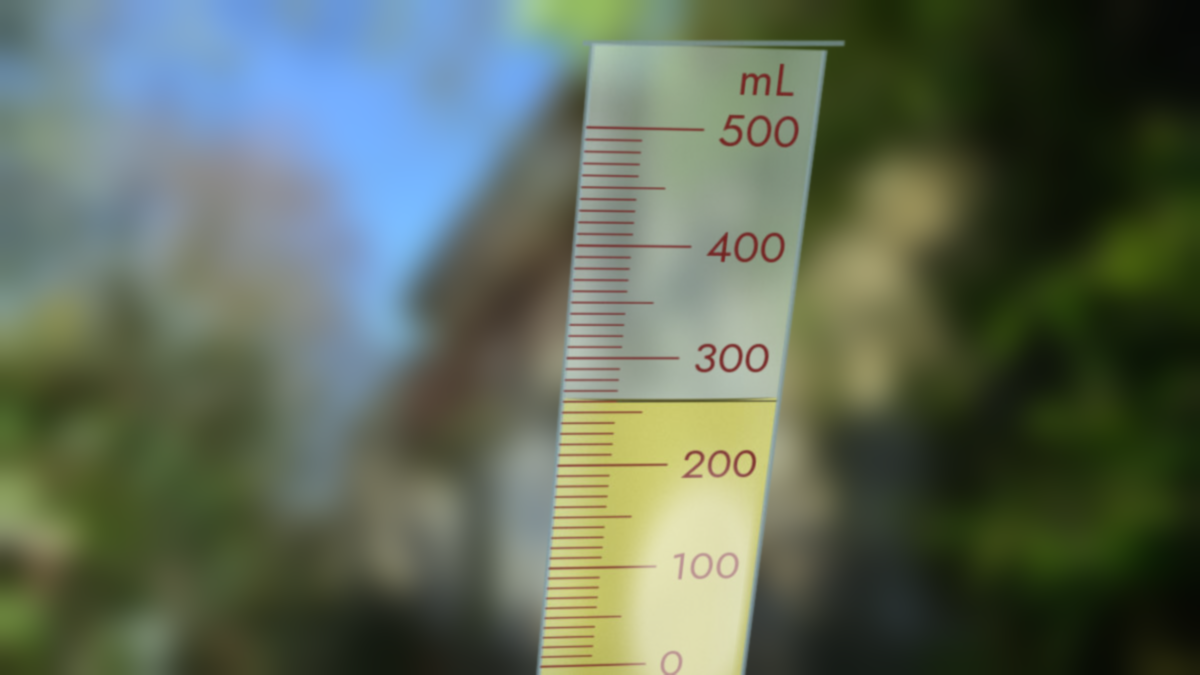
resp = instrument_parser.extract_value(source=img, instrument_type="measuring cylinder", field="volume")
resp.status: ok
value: 260 mL
